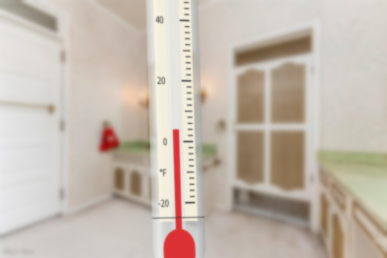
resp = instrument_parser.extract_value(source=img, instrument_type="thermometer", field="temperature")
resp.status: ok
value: 4 °F
